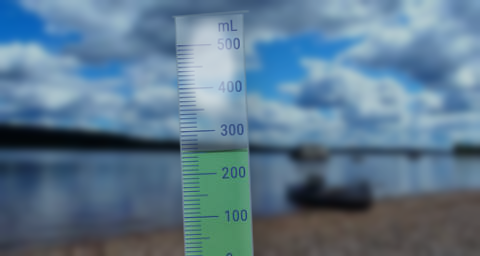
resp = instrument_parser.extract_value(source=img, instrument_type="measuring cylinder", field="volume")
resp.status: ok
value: 250 mL
